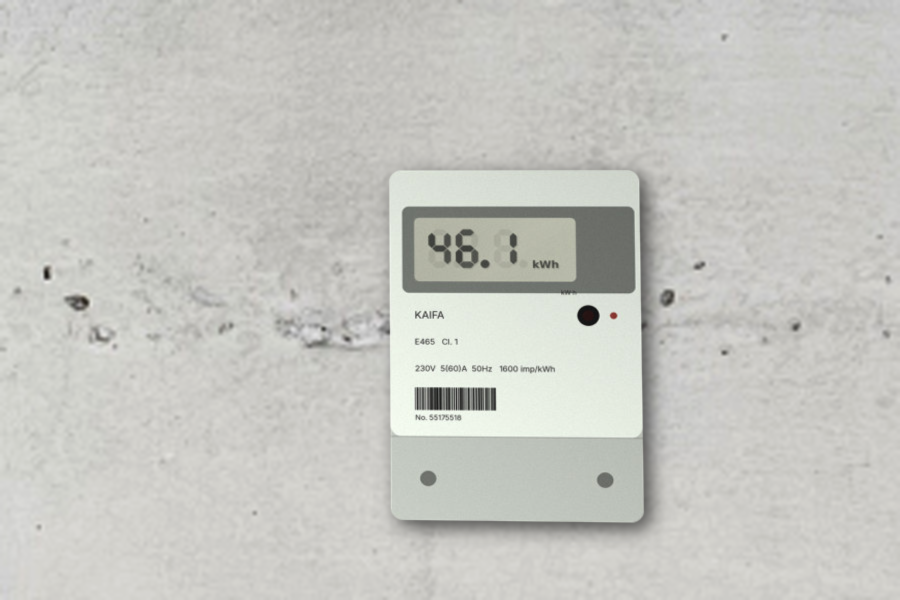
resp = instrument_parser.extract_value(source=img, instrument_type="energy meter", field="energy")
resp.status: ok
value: 46.1 kWh
